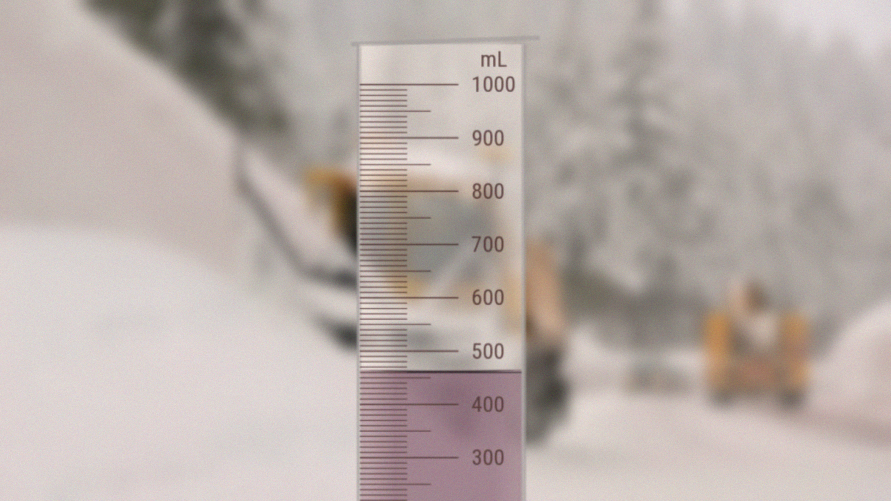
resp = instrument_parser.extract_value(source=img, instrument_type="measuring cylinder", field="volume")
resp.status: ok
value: 460 mL
